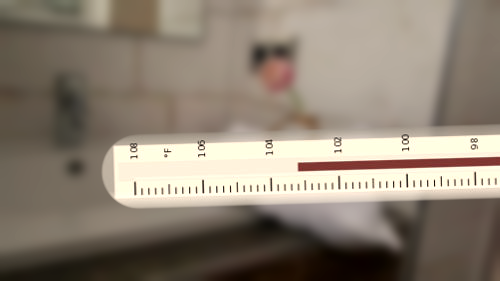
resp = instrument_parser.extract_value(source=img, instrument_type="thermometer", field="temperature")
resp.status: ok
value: 103.2 °F
